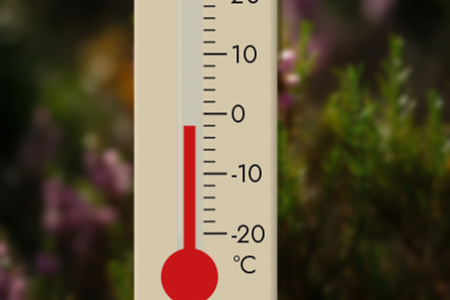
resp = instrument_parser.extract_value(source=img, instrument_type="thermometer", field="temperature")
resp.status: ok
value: -2 °C
